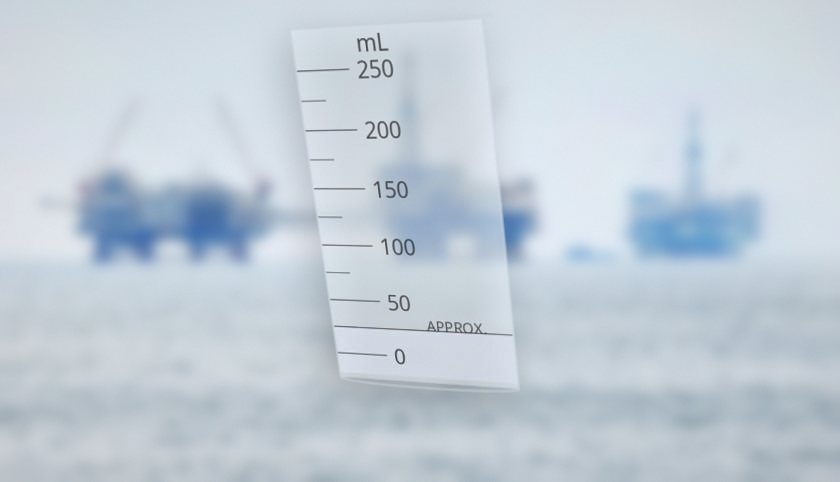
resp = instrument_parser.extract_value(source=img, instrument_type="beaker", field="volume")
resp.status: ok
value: 25 mL
